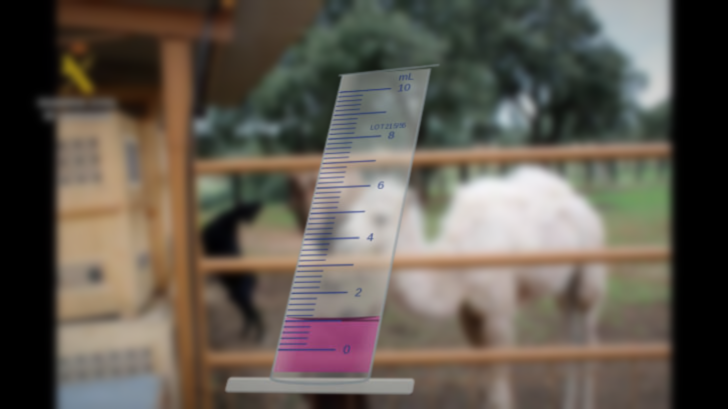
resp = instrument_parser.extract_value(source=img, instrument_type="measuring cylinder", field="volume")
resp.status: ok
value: 1 mL
